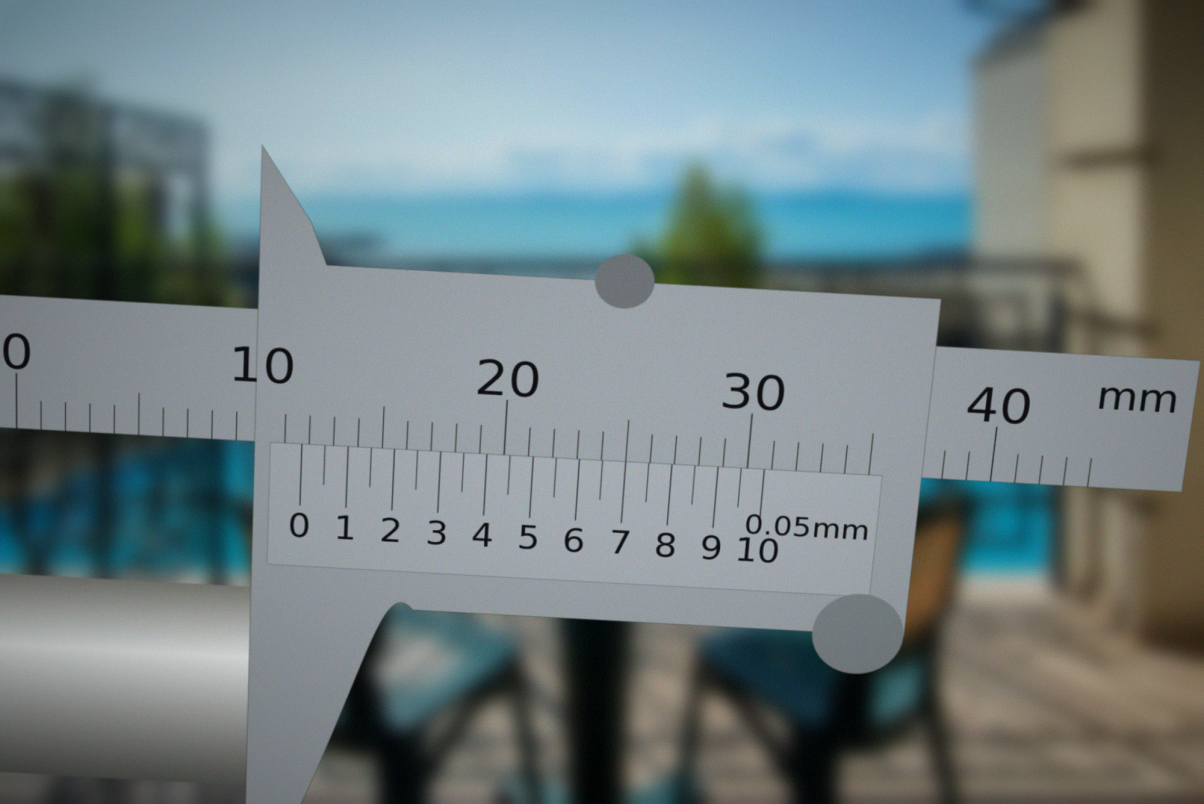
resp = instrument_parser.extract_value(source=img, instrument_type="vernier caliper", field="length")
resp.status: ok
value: 11.70 mm
